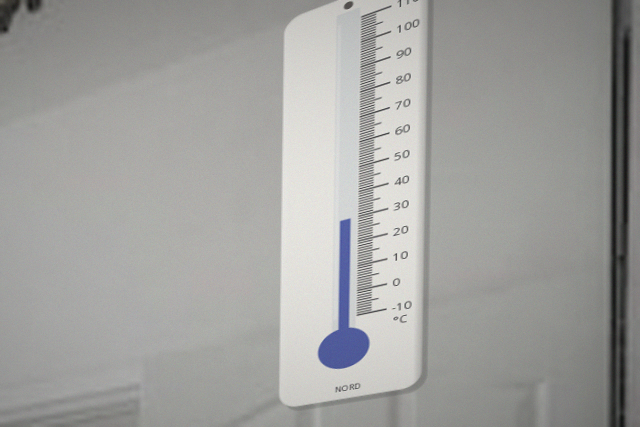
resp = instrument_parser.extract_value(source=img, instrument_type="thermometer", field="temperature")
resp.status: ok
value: 30 °C
